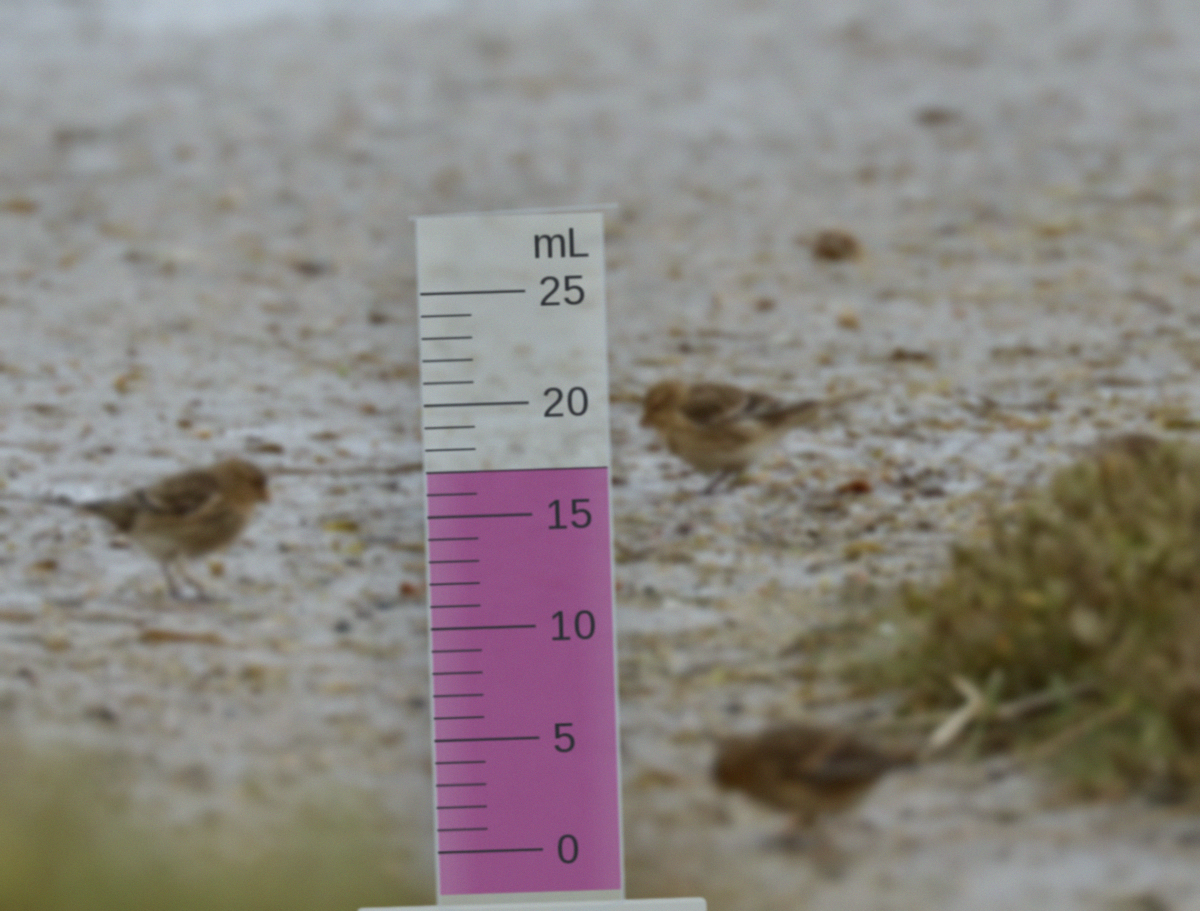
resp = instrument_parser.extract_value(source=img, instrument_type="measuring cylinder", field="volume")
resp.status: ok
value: 17 mL
